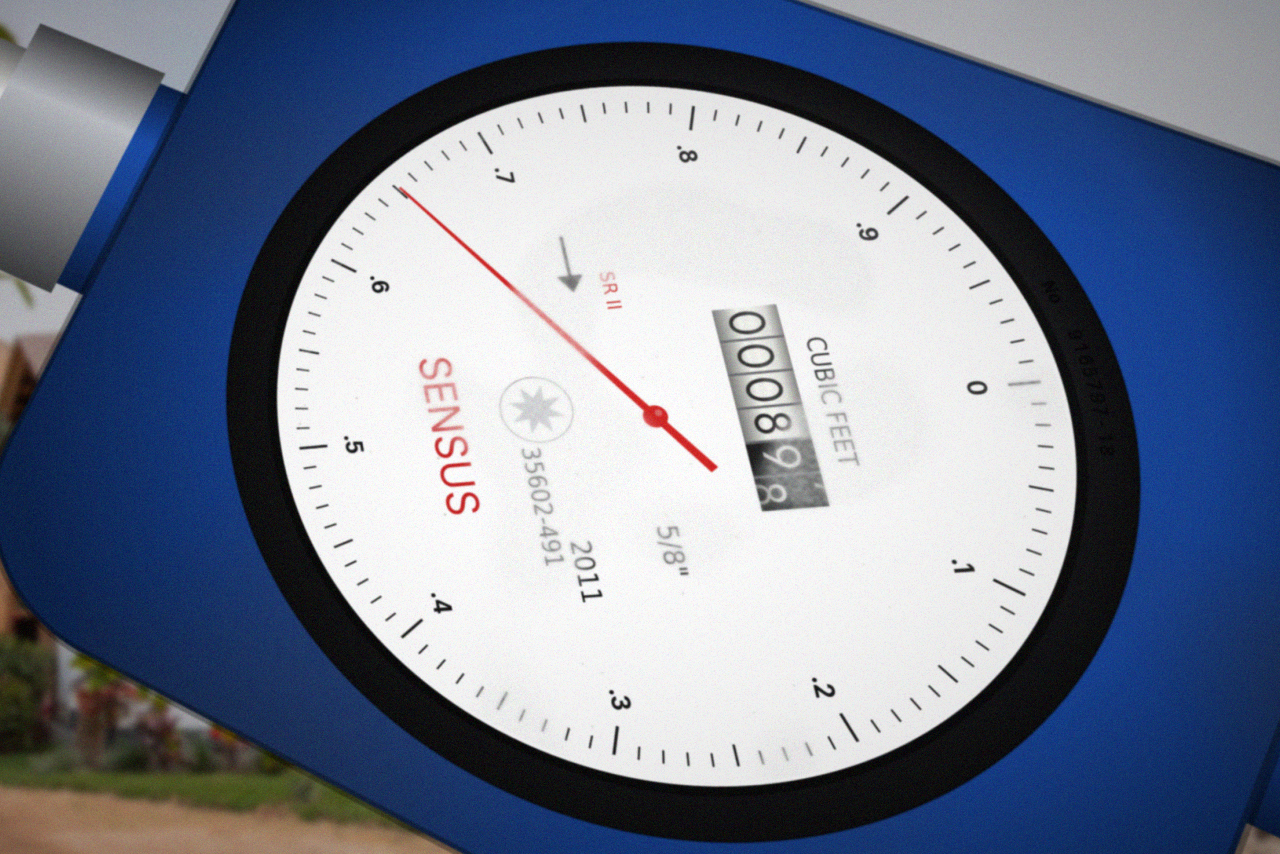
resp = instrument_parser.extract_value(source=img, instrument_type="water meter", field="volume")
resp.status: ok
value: 897.65 ft³
